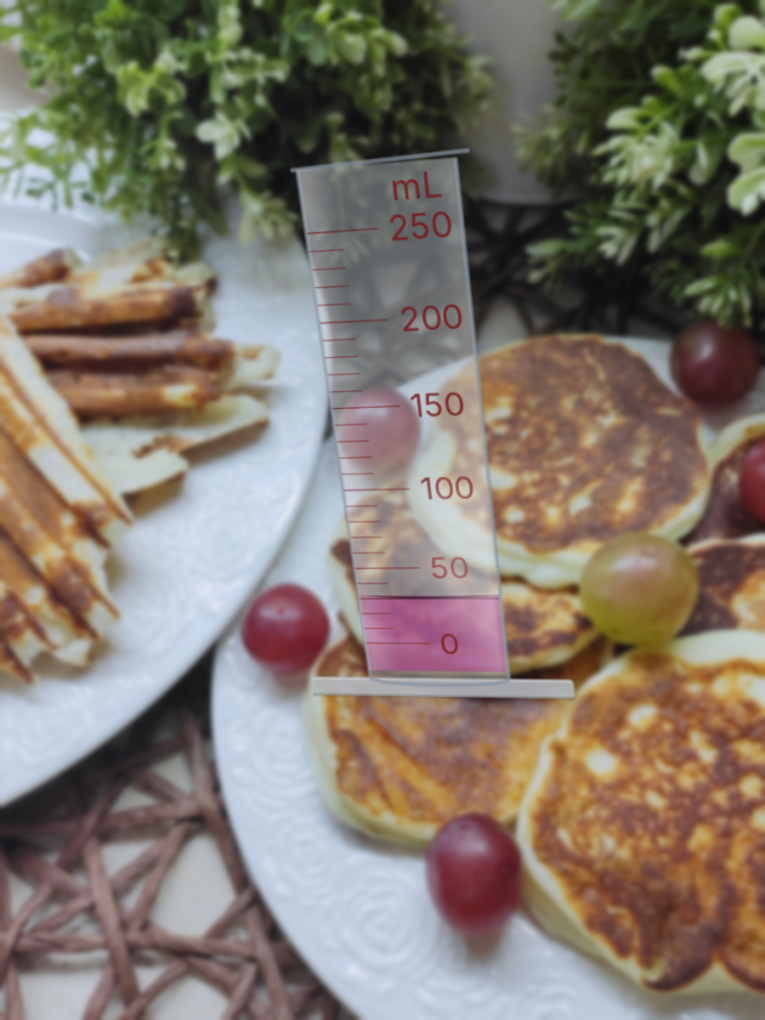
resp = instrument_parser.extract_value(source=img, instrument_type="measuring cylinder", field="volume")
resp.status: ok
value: 30 mL
